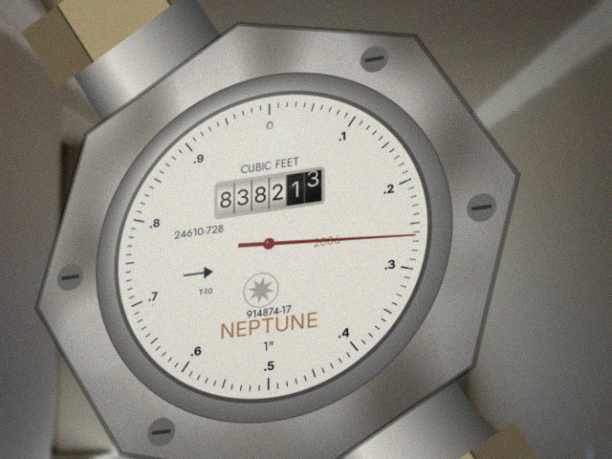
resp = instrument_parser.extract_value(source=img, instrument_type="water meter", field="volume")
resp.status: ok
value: 838213.26 ft³
